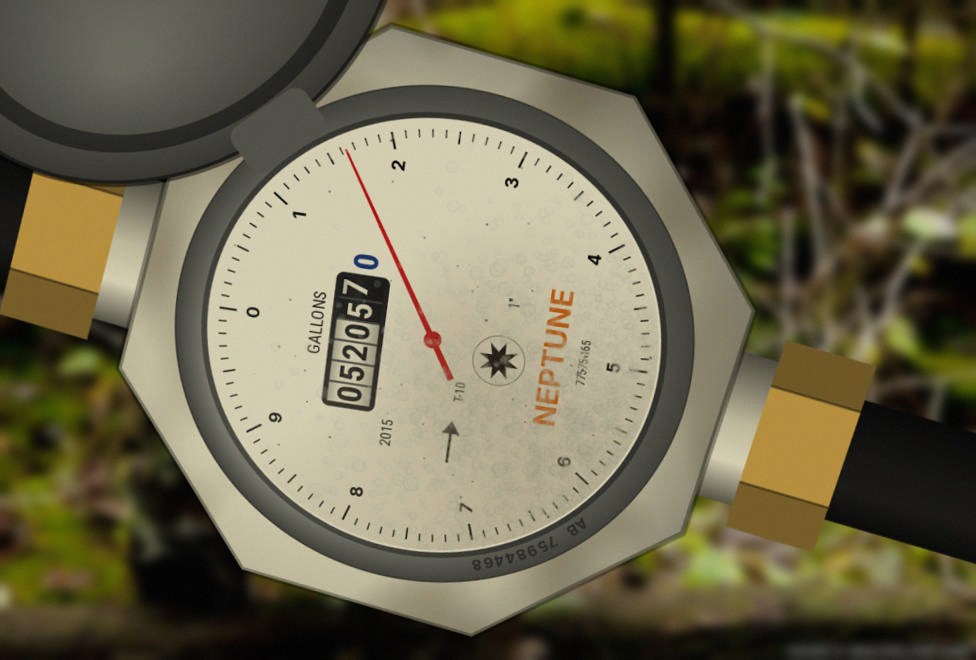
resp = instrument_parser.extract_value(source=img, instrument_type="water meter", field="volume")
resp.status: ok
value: 520571.6 gal
